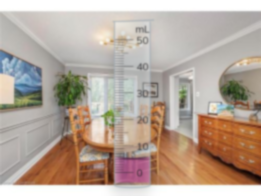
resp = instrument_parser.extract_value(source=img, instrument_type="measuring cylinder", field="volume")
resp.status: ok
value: 5 mL
